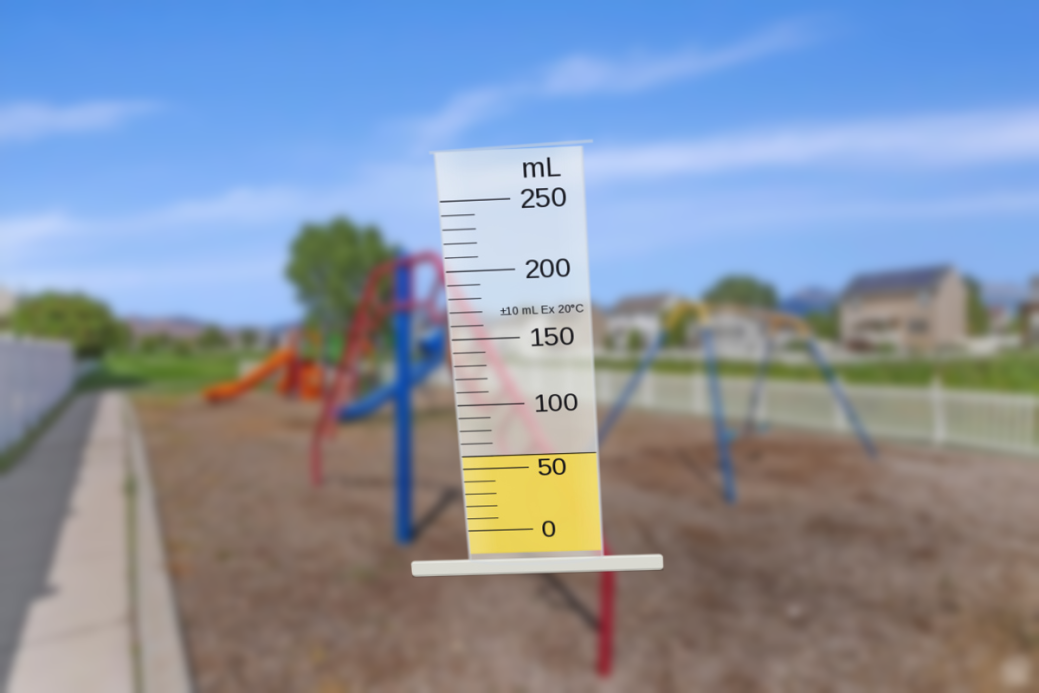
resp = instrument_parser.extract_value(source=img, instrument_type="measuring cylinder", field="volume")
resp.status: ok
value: 60 mL
